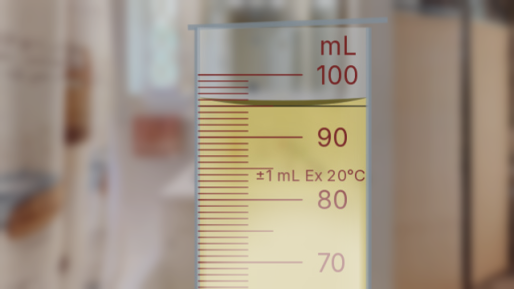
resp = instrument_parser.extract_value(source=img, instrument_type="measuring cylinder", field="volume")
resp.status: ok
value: 95 mL
